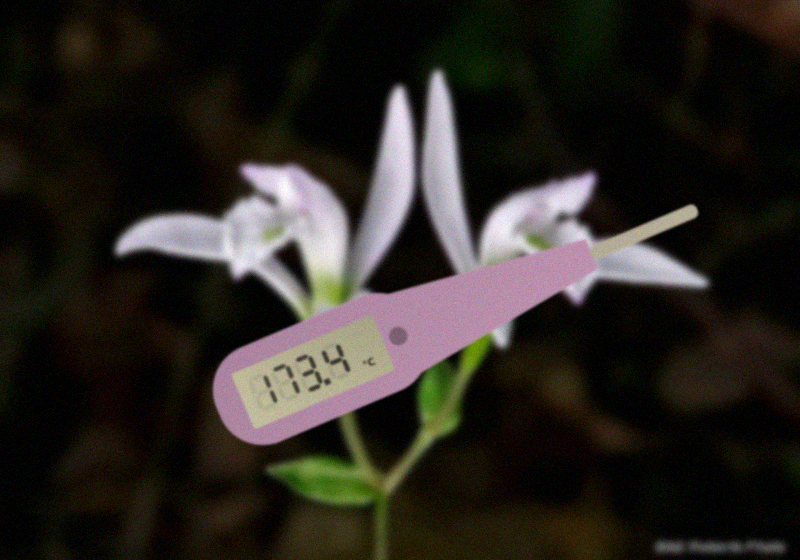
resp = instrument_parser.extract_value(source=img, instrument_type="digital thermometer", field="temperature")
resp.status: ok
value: 173.4 °C
